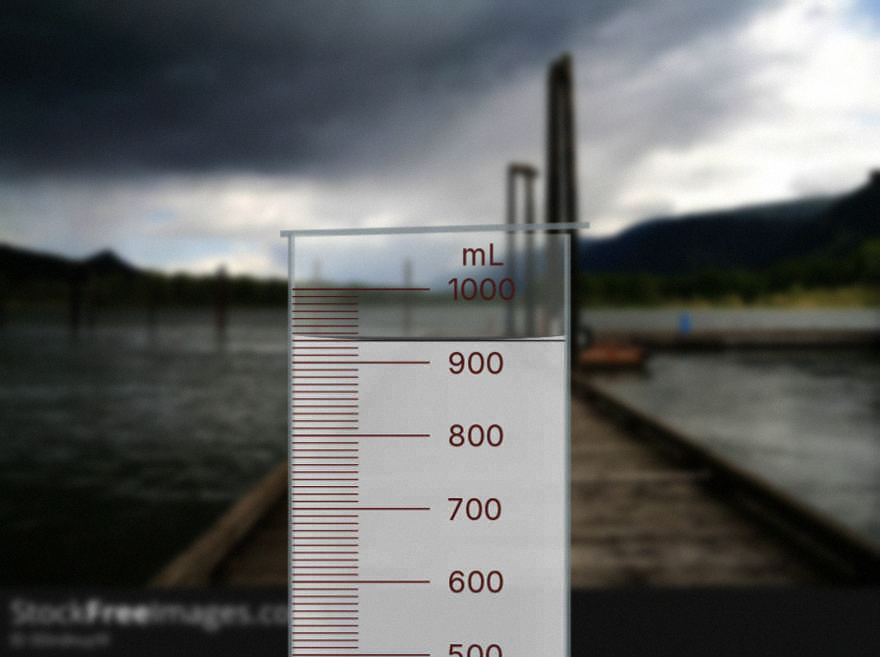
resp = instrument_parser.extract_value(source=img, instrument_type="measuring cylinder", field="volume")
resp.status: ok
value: 930 mL
